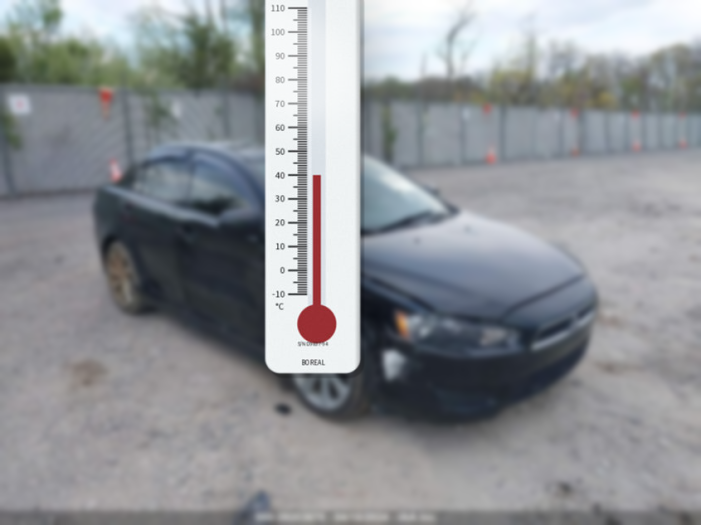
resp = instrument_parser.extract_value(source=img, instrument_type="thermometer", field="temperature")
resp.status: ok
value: 40 °C
